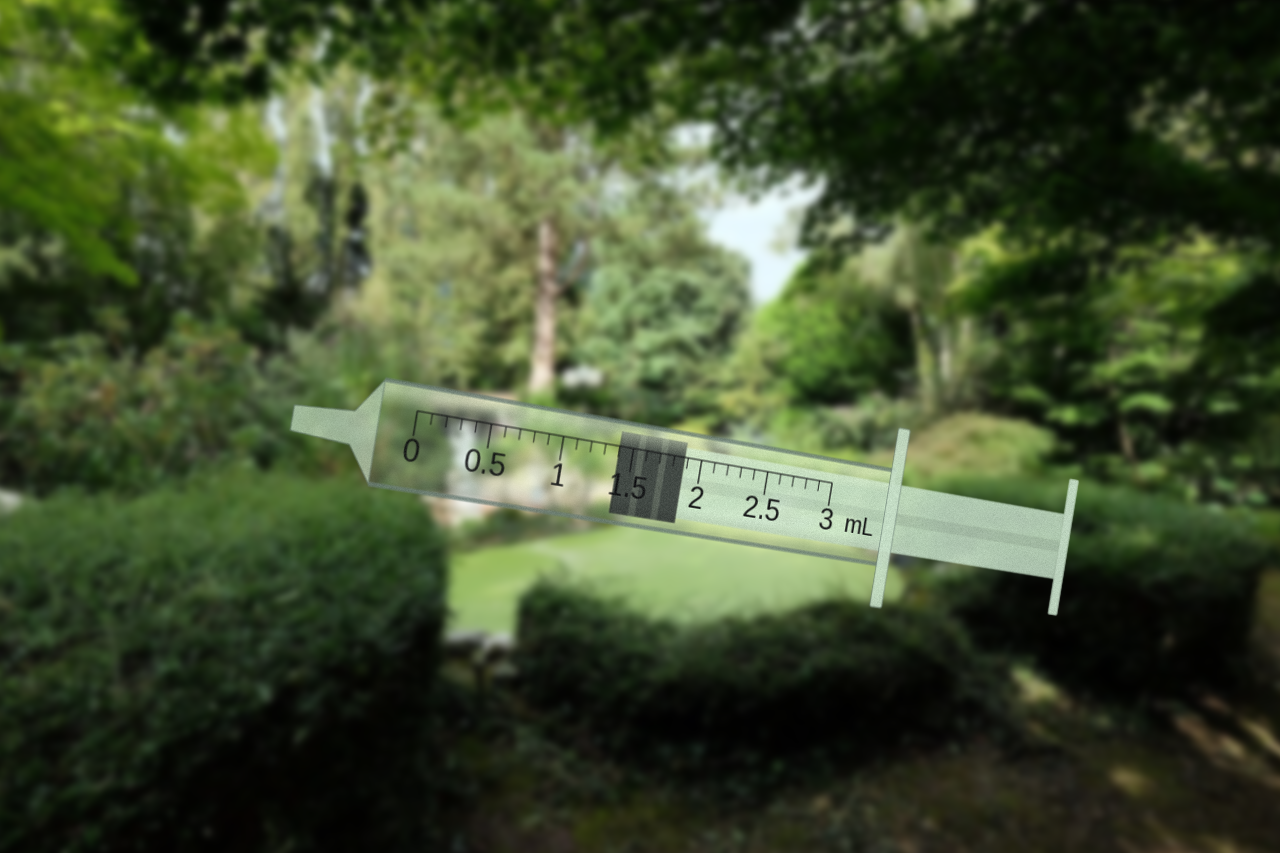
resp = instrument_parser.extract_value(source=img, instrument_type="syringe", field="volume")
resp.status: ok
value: 1.4 mL
